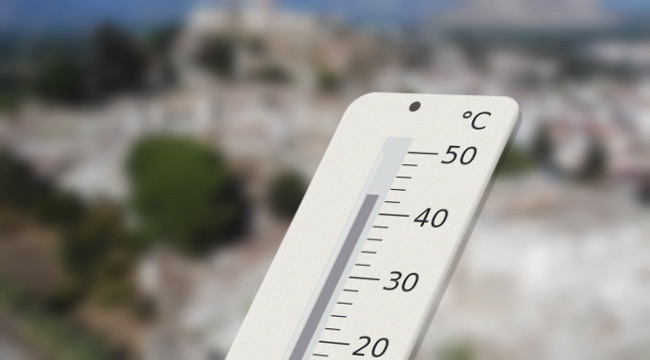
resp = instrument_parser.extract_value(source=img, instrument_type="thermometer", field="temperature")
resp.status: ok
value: 43 °C
